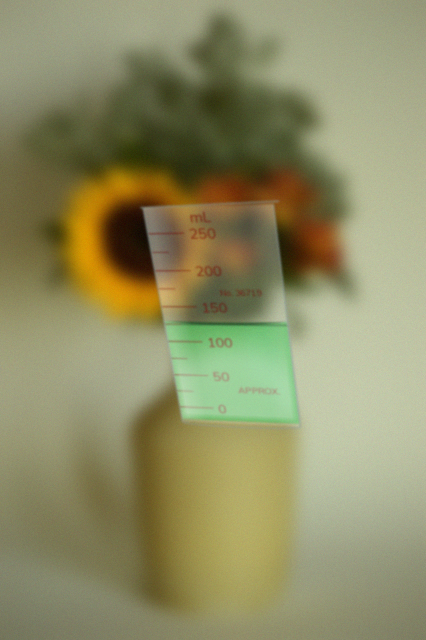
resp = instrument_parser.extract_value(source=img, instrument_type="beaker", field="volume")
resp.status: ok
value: 125 mL
